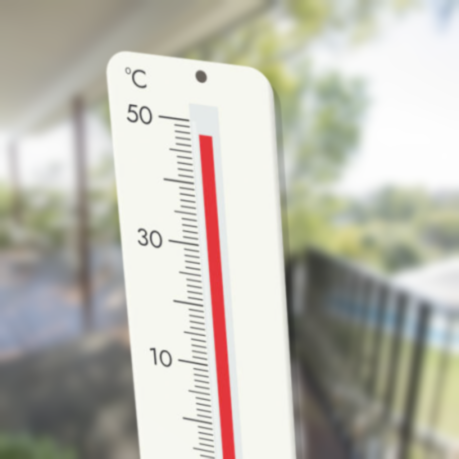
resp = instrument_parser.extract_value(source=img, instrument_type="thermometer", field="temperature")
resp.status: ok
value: 48 °C
